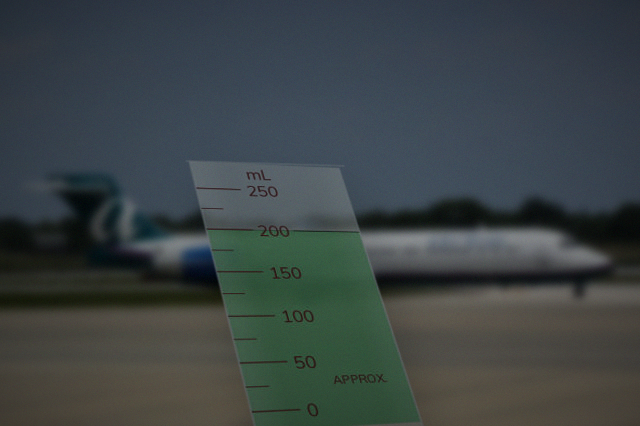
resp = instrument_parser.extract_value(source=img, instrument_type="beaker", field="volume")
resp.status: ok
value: 200 mL
